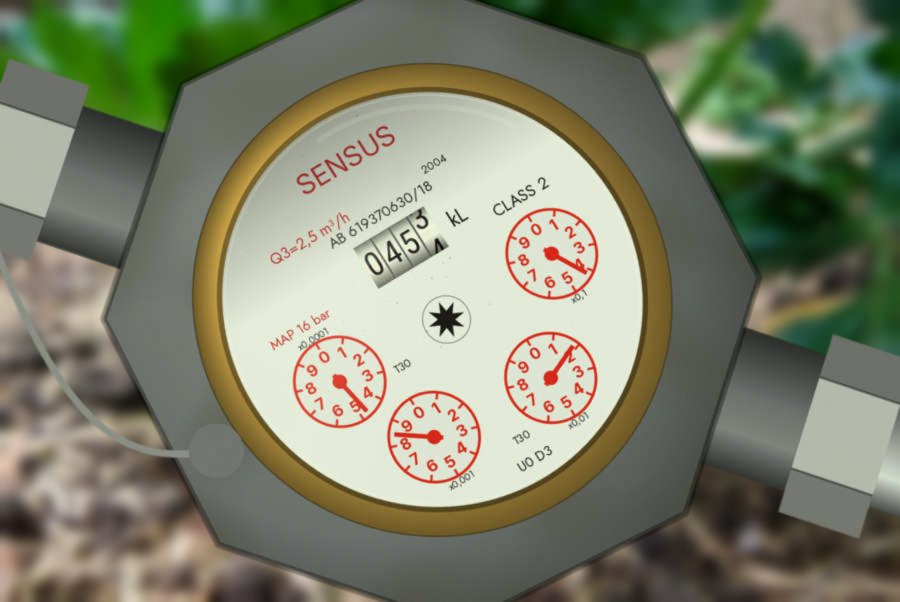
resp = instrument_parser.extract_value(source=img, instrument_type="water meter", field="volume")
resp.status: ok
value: 453.4184 kL
